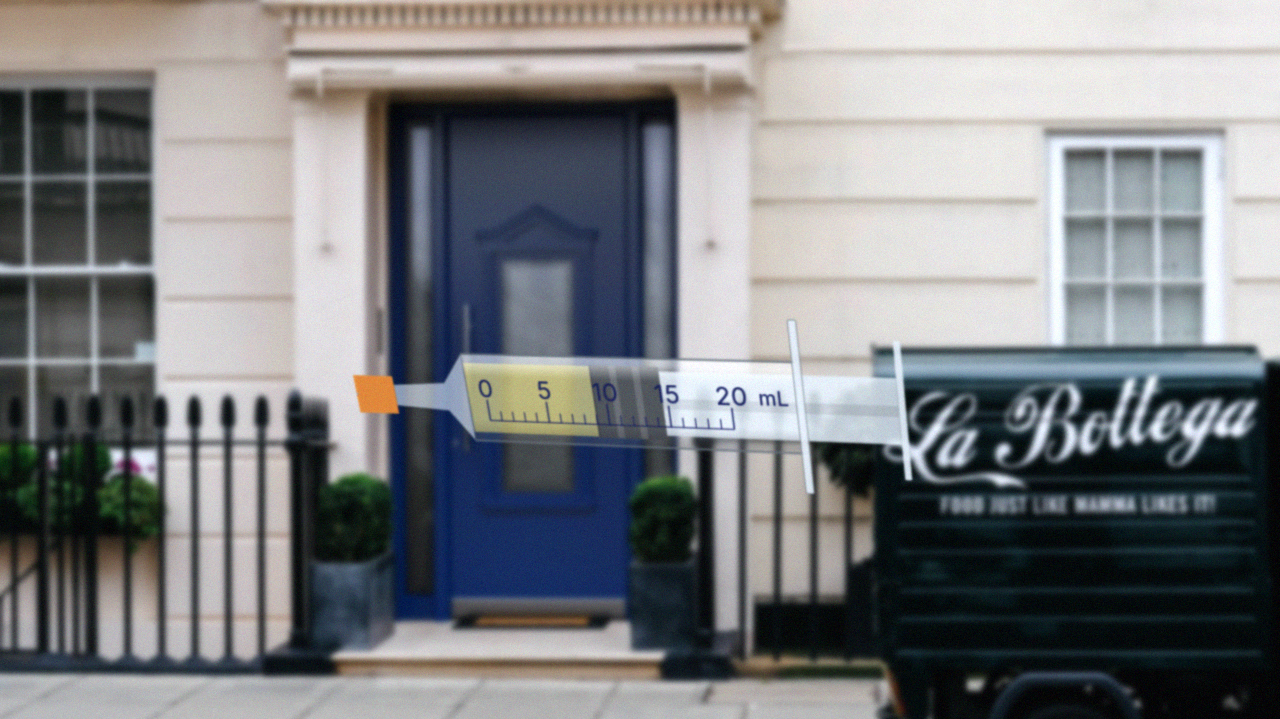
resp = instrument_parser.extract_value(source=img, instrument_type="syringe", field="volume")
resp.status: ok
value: 9 mL
